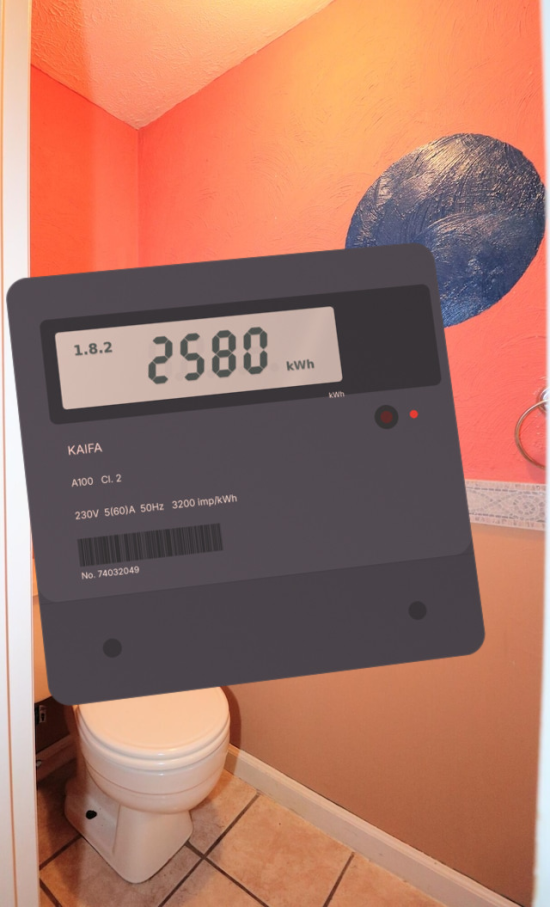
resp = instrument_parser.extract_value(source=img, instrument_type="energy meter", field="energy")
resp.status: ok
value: 2580 kWh
